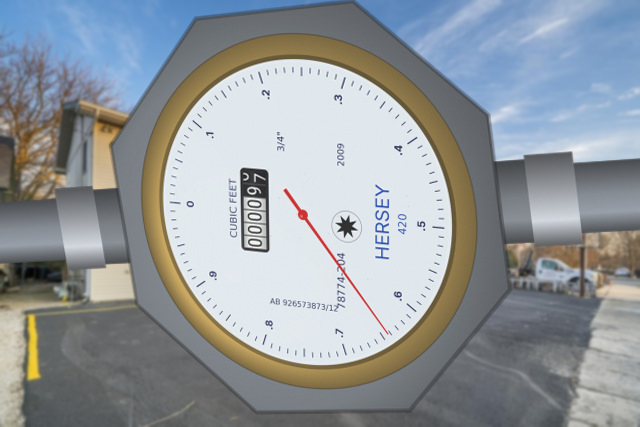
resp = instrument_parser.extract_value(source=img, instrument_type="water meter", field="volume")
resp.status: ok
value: 96.64 ft³
